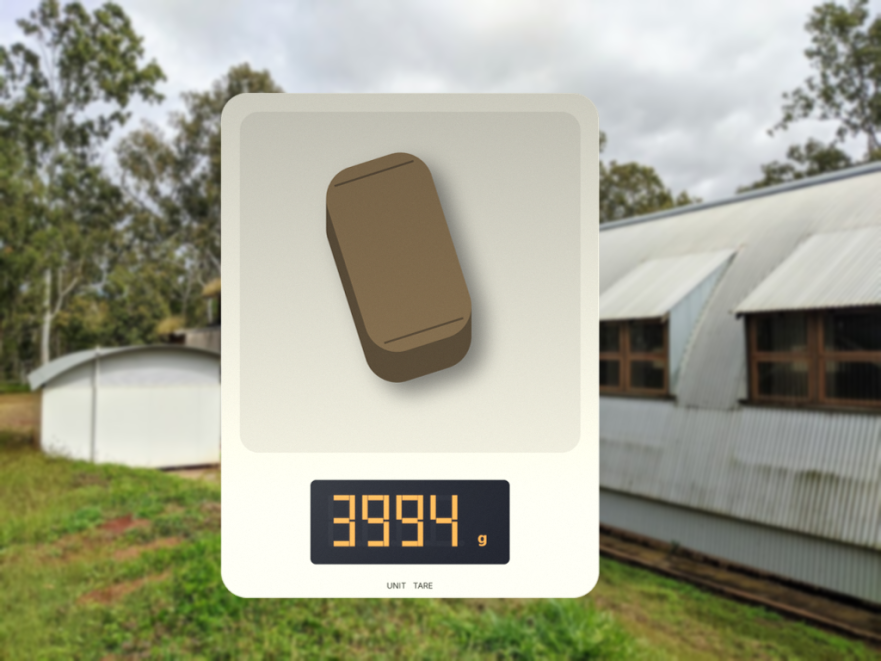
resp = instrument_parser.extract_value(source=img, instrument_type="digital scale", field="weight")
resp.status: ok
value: 3994 g
